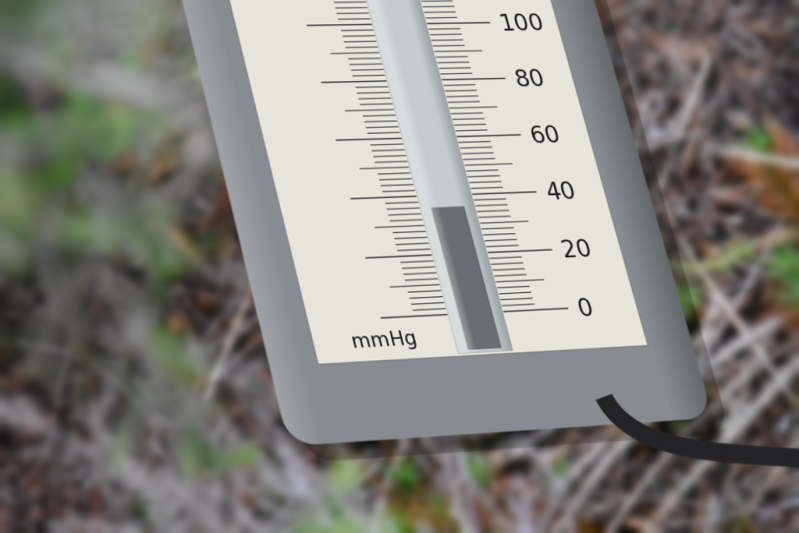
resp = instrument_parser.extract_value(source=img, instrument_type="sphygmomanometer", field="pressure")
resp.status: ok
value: 36 mmHg
